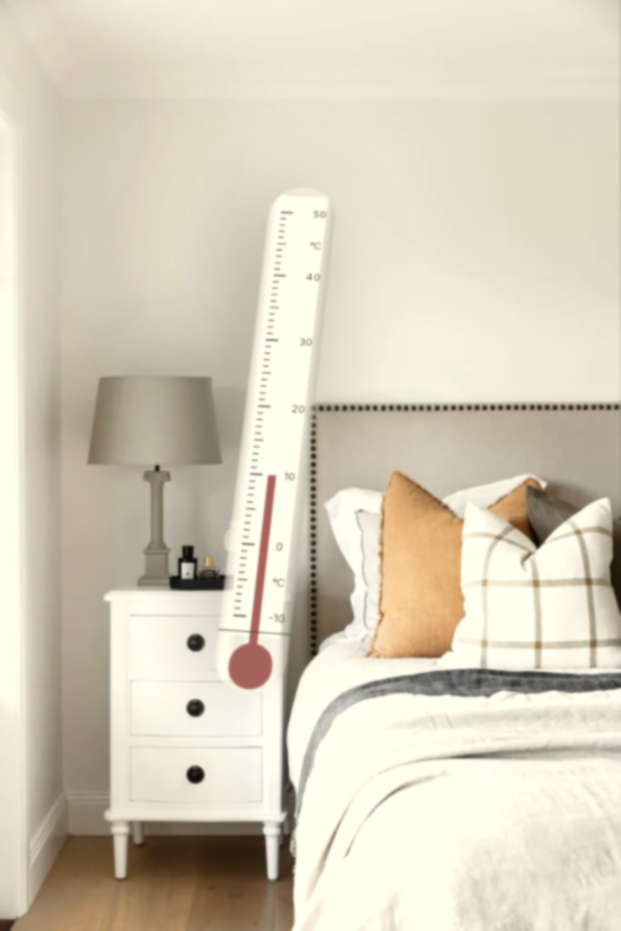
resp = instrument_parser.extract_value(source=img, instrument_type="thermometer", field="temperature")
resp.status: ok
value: 10 °C
